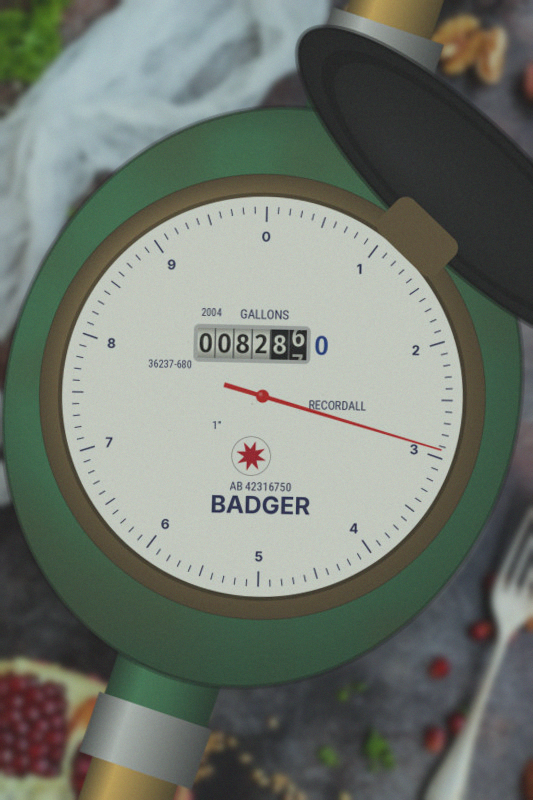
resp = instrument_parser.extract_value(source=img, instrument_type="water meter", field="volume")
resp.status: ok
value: 82862.9 gal
